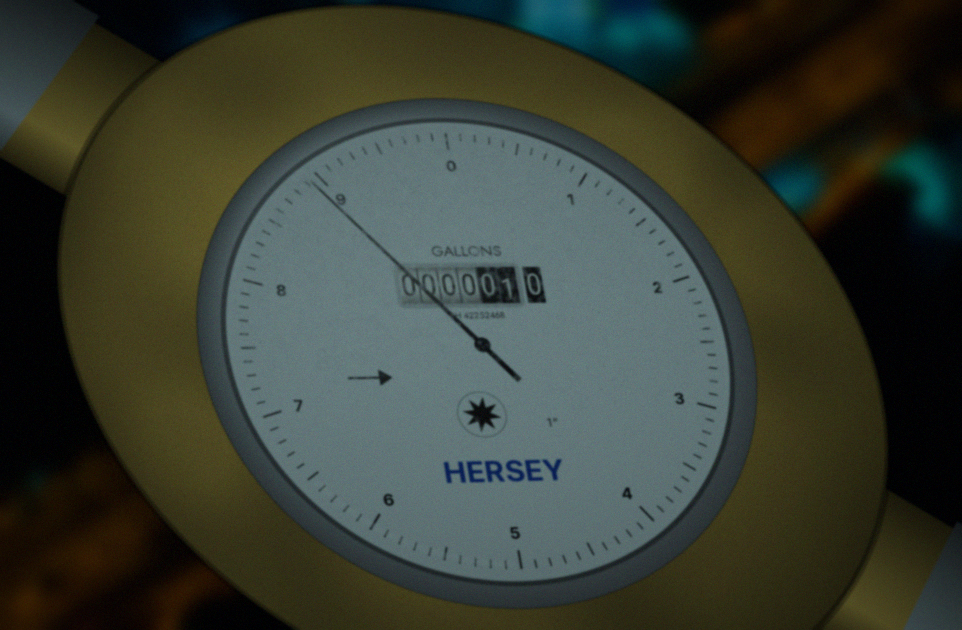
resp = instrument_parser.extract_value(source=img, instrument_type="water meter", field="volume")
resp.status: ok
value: 8.9 gal
